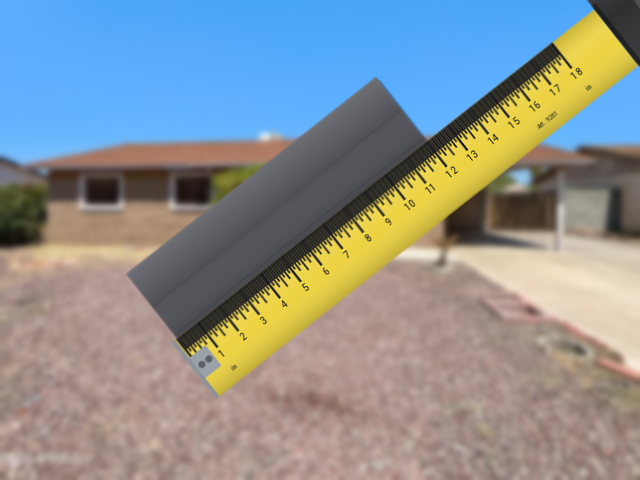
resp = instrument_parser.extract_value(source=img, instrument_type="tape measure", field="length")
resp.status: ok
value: 12 in
